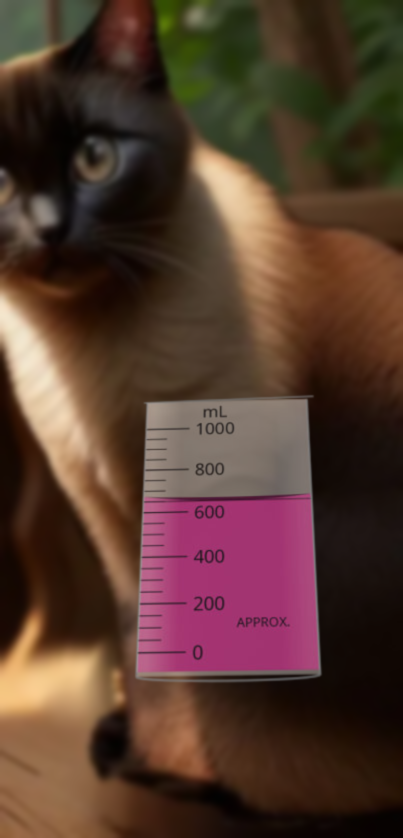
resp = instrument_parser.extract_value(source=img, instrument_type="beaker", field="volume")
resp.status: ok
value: 650 mL
